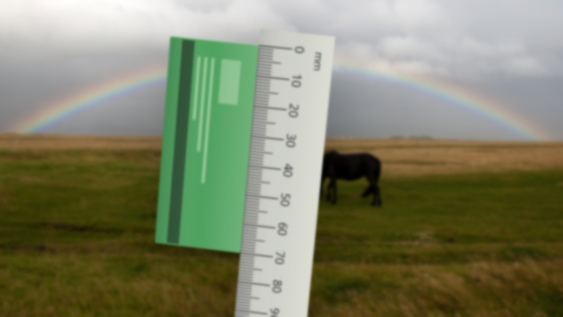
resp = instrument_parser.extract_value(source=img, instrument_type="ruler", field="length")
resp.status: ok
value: 70 mm
